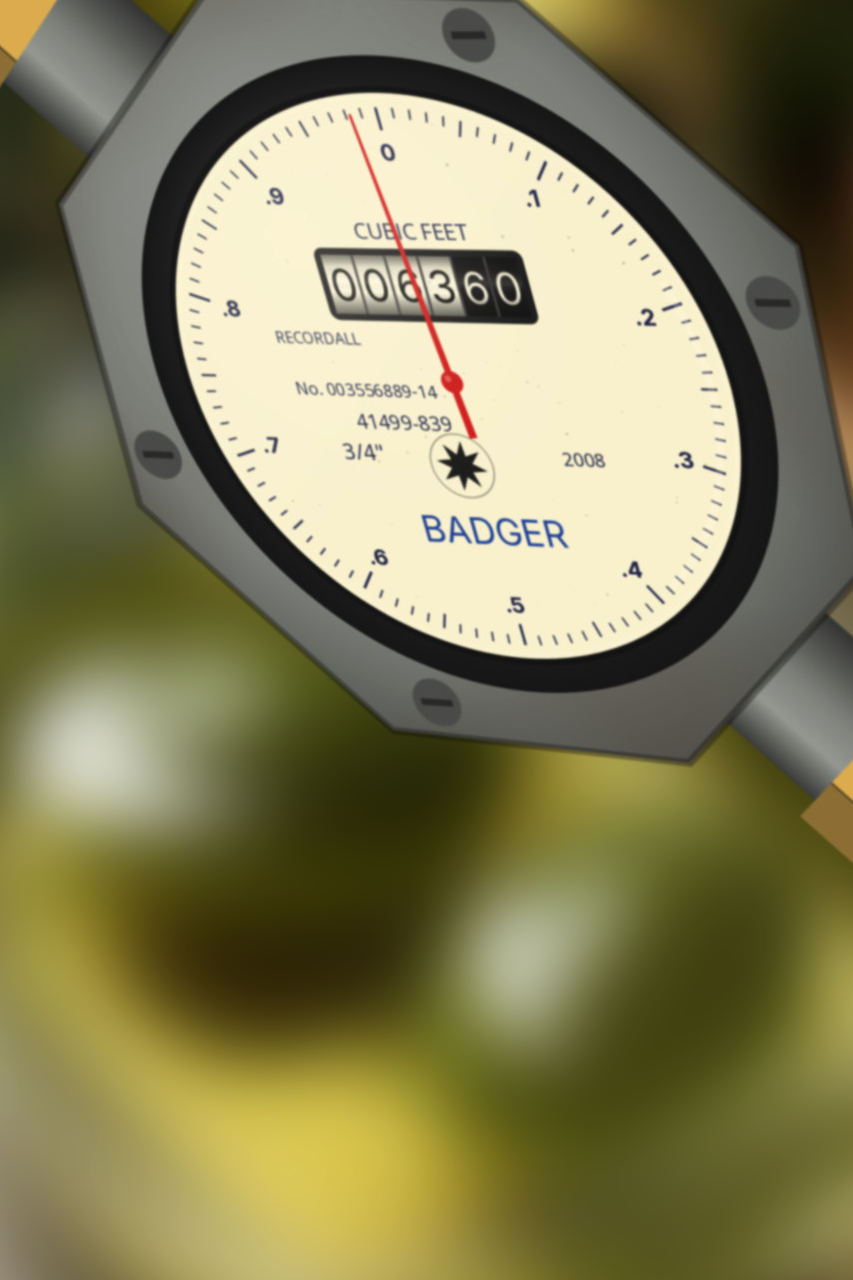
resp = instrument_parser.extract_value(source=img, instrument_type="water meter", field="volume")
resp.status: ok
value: 6359.98 ft³
